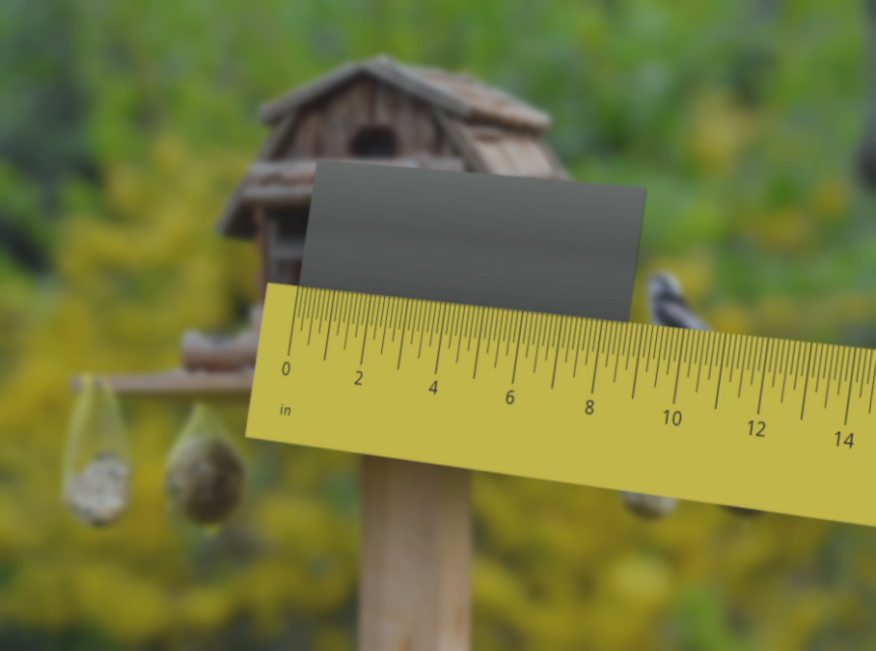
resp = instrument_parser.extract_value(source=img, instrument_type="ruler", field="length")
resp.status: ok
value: 8.625 in
